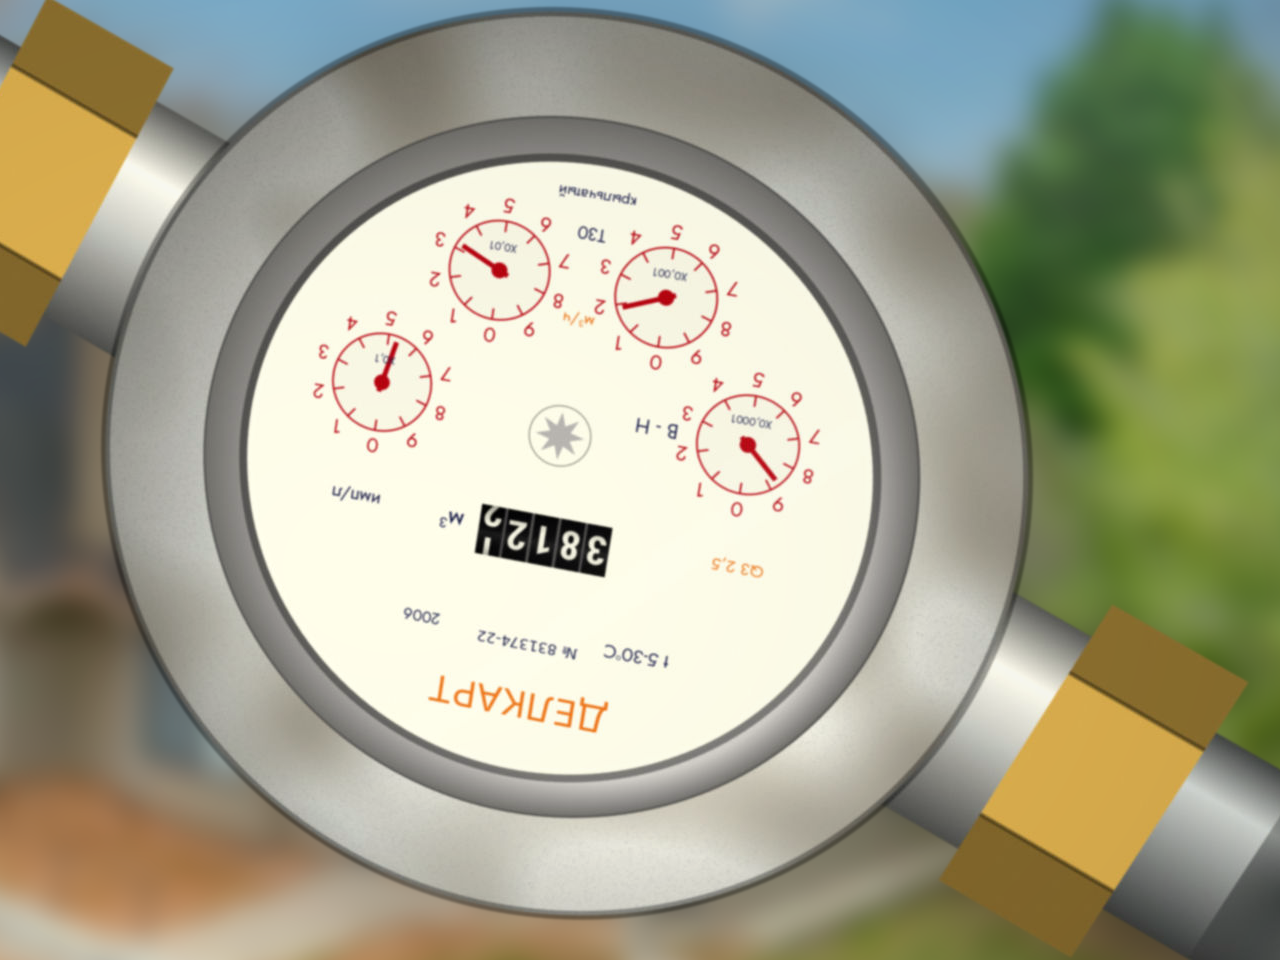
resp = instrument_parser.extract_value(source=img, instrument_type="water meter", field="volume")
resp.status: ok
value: 38121.5318 m³
